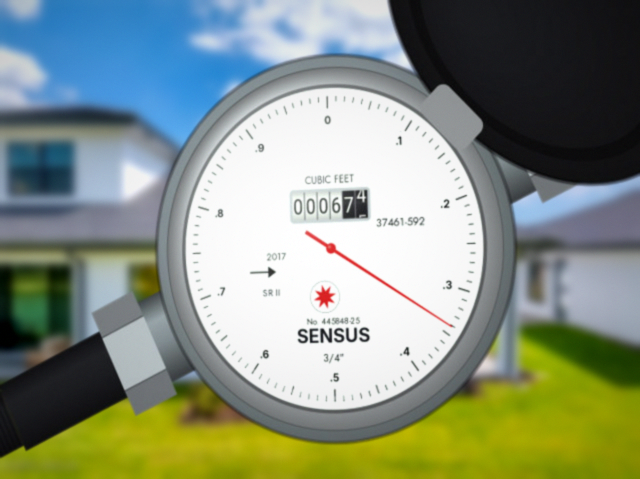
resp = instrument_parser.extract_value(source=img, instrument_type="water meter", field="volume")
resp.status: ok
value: 674.34 ft³
